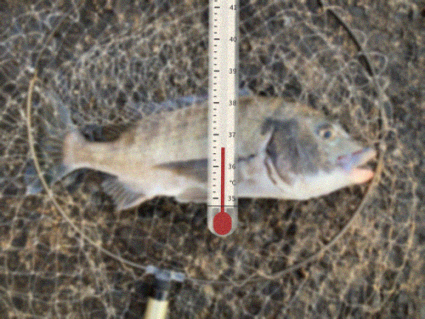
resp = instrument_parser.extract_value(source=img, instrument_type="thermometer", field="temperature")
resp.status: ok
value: 36.6 °C
